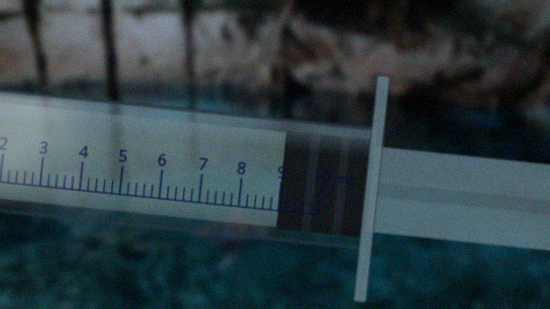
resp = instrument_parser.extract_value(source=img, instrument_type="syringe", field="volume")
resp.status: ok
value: 9 mL
